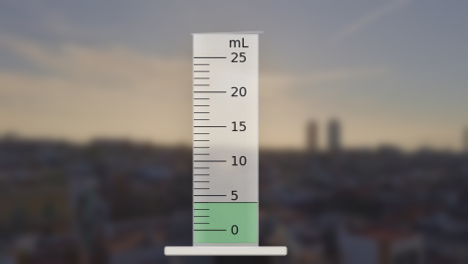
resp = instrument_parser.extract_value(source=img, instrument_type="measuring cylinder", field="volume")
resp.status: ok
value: 4 mL
